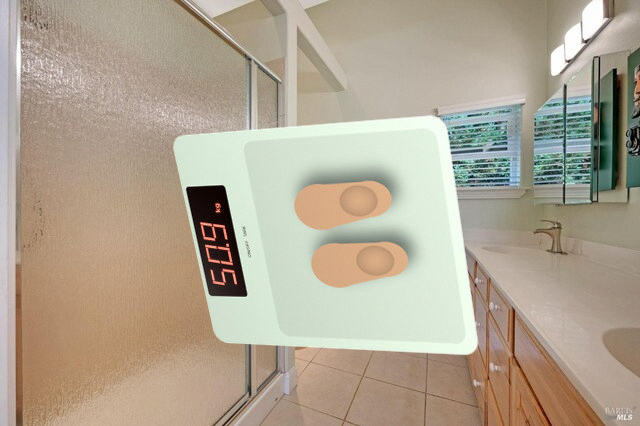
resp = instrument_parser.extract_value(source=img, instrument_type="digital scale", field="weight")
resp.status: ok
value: 50.9 kg
